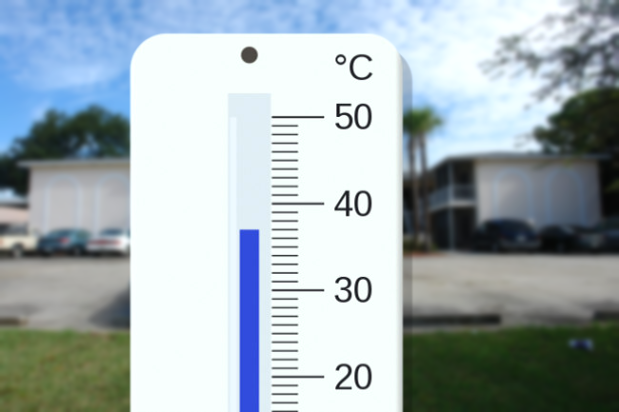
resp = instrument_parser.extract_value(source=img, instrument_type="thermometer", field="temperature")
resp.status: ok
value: 37 °C
